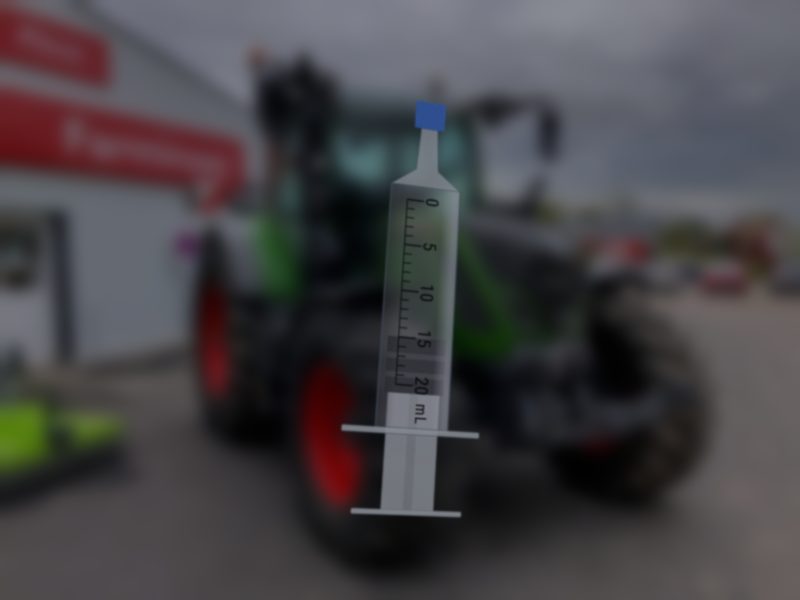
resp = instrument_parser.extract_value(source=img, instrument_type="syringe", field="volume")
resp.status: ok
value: 15 mL
